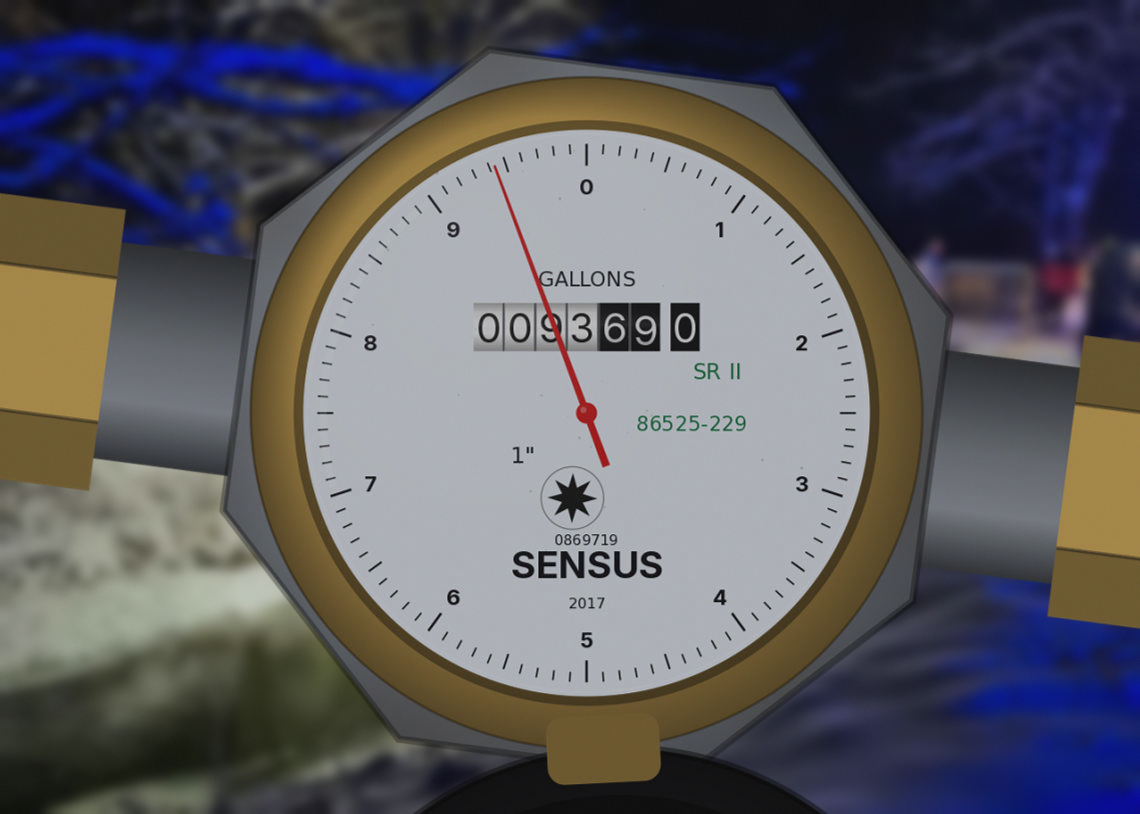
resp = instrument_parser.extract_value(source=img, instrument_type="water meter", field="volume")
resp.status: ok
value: 93689.4 gal
